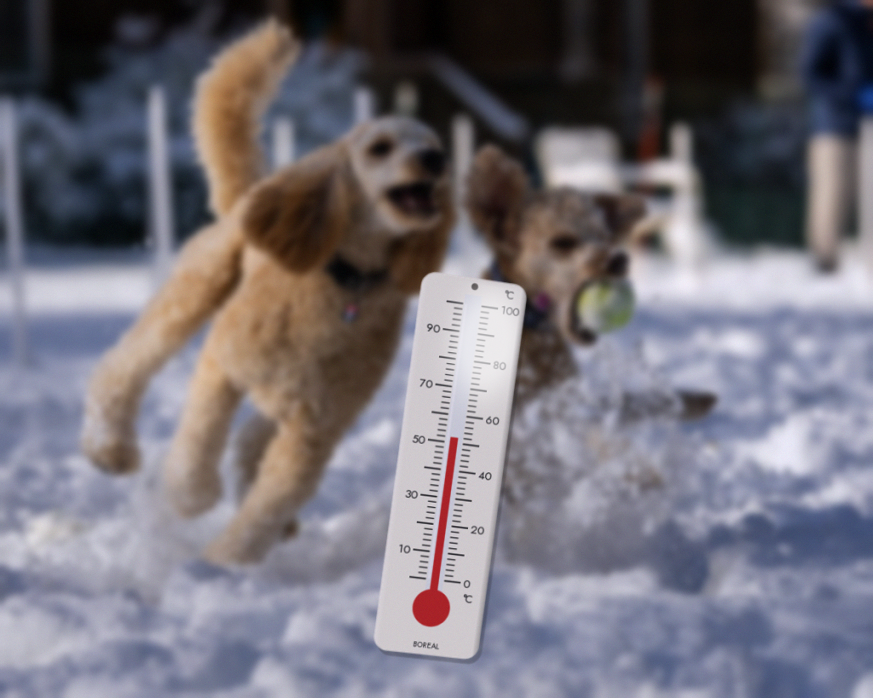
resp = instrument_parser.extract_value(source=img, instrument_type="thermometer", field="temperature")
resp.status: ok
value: 52 °C
